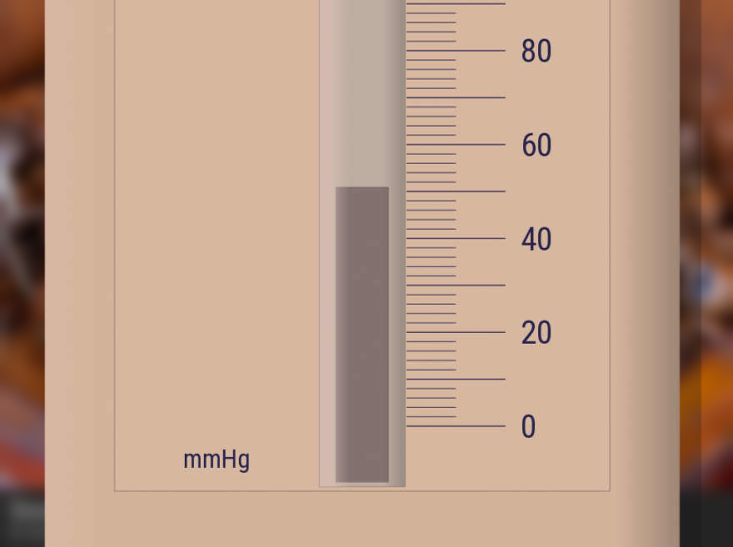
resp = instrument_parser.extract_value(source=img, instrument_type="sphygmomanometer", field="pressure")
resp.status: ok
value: 51 mmHg
